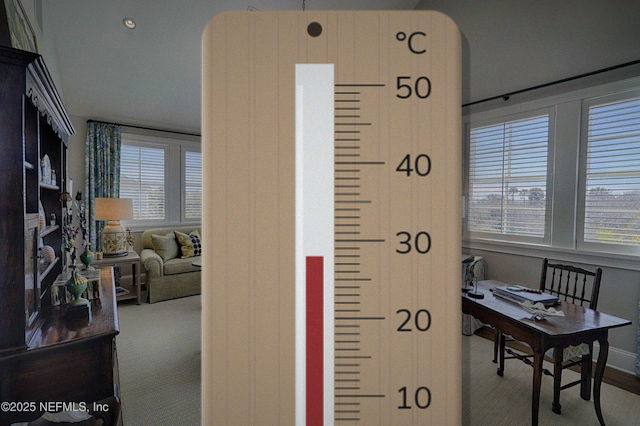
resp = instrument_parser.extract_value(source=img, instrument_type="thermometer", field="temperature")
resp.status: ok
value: 28 °C
